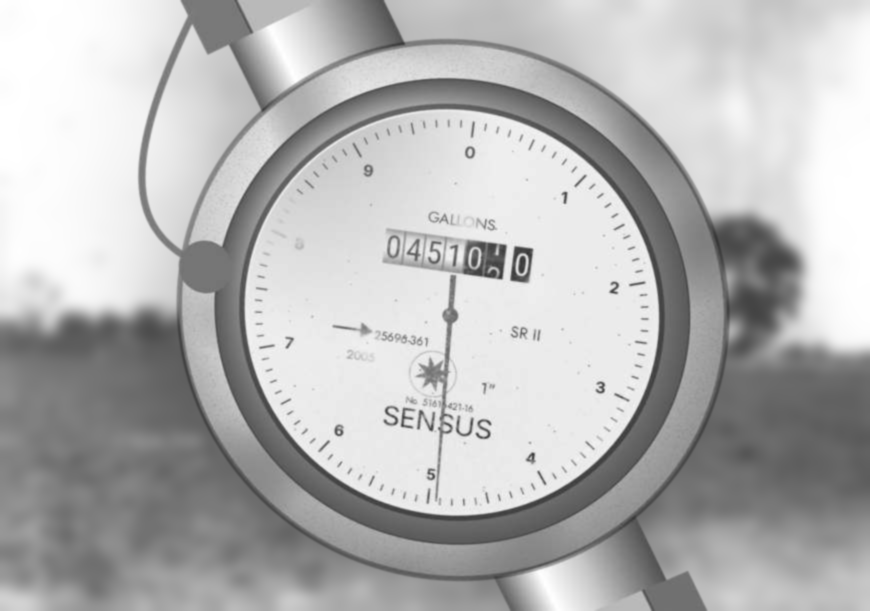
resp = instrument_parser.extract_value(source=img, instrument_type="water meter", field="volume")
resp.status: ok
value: 451014.9 gal
